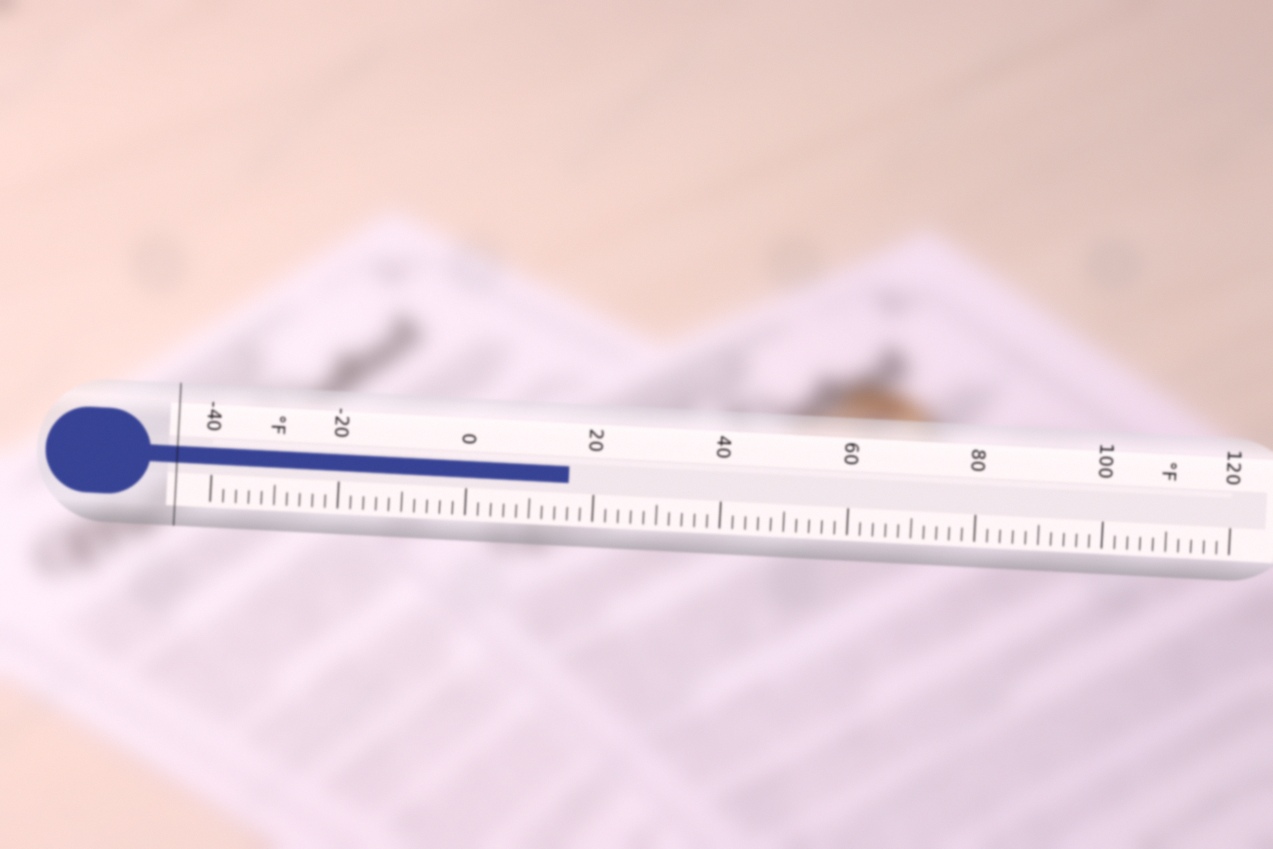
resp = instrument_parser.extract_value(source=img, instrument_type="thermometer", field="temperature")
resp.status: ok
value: 16 °F
